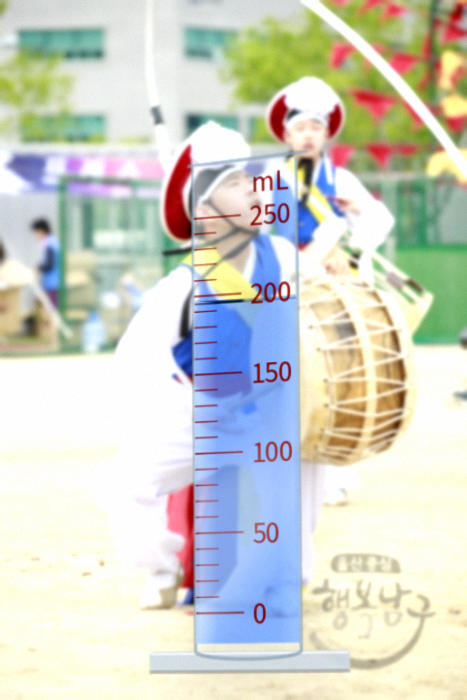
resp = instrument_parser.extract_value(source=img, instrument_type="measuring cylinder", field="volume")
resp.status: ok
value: 195 mL
